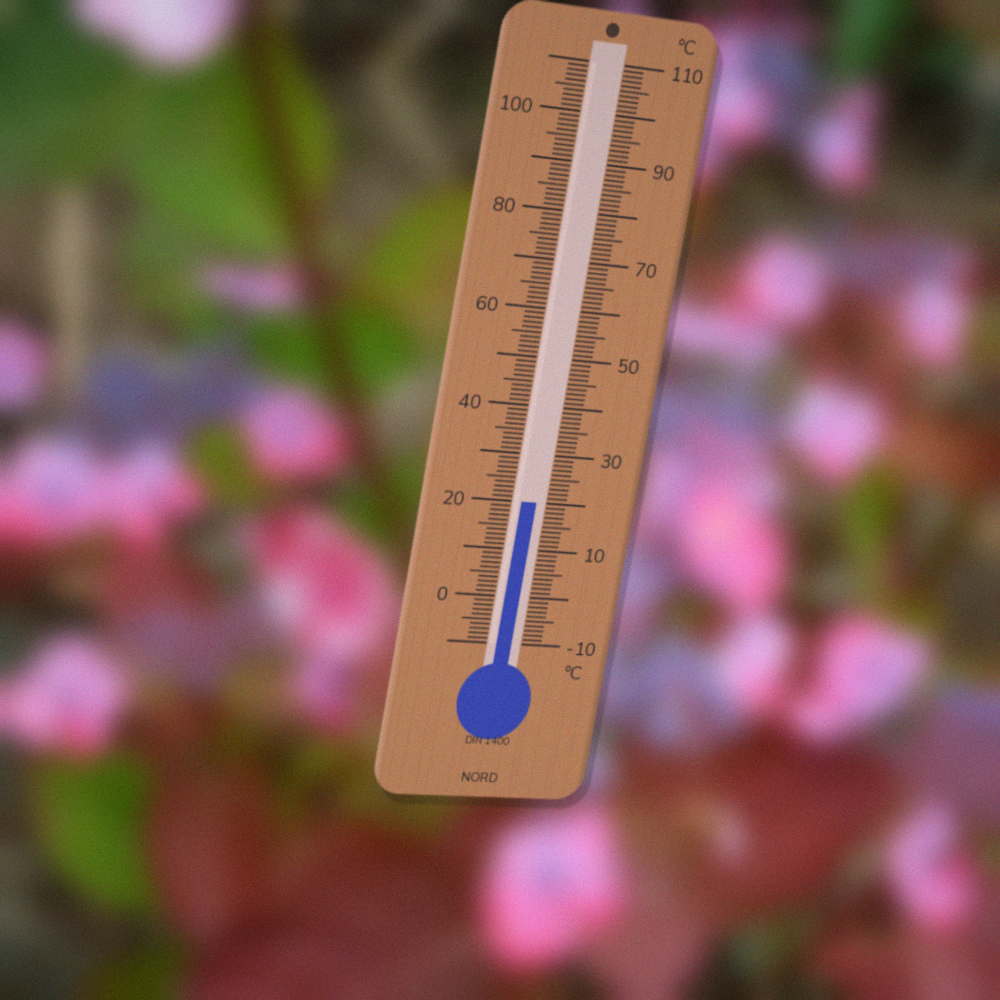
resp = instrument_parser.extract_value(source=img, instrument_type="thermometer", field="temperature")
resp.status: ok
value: 20 °C
